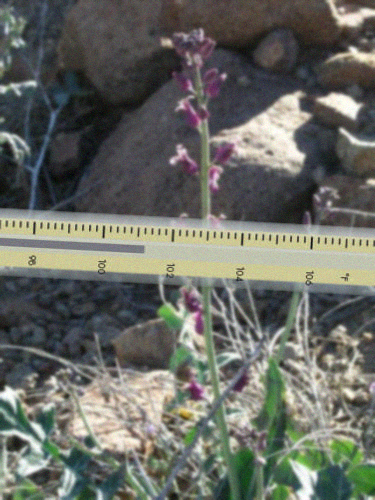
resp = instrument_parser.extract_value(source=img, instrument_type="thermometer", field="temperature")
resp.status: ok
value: 101.2 °F
